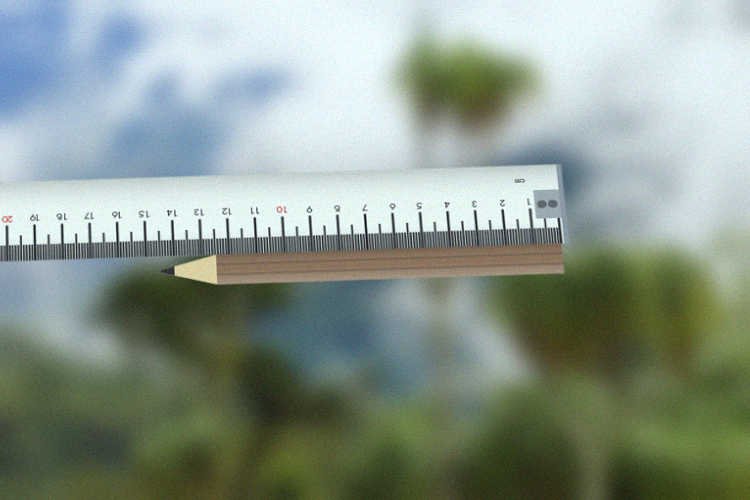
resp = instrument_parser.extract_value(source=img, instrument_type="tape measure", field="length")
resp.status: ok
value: 14.5 cm
